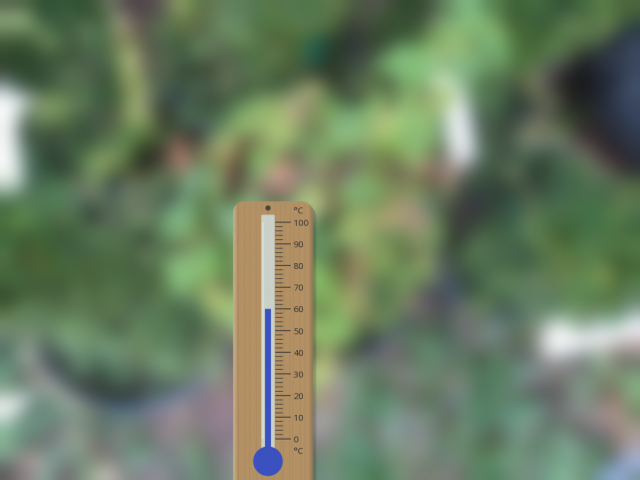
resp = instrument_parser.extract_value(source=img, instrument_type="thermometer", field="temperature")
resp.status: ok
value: 60 °C
